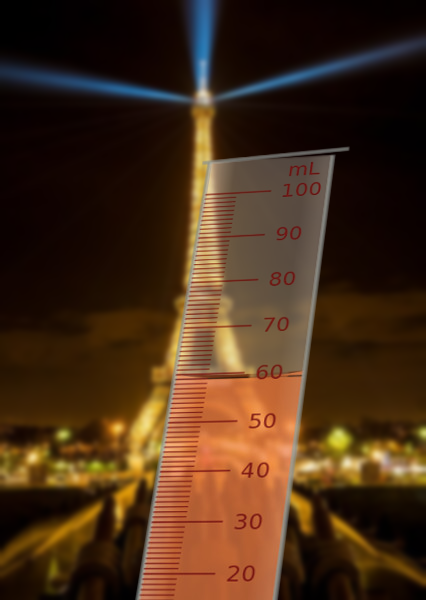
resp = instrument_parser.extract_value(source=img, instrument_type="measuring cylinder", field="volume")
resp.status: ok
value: 59 mL
